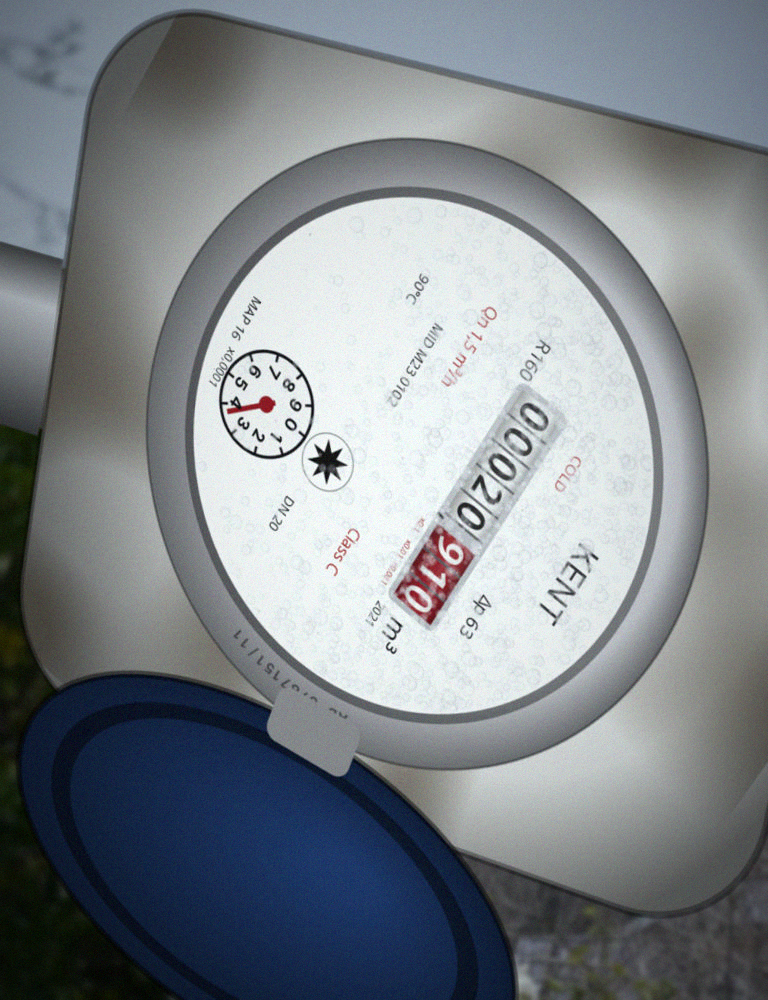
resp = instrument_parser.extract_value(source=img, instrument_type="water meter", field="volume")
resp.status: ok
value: 20.9103 m³
